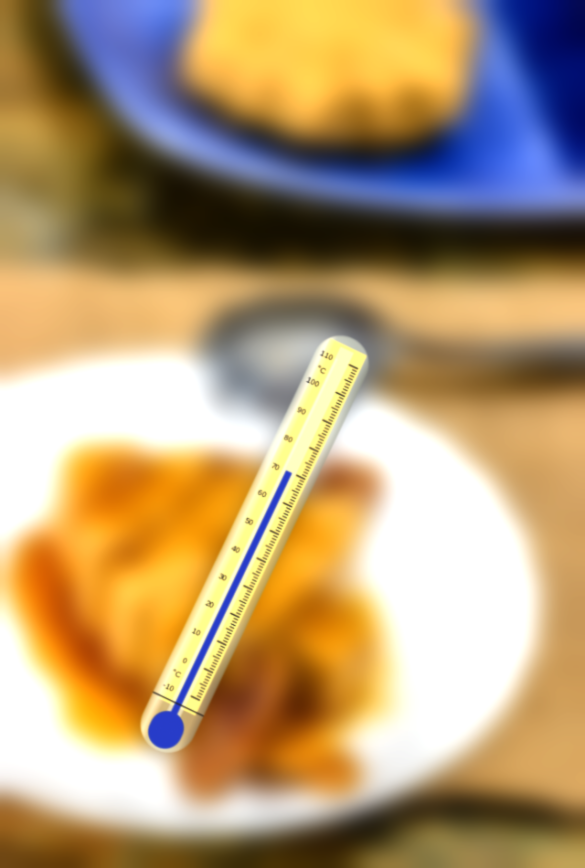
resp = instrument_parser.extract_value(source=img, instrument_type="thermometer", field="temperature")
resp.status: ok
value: 70 °C
